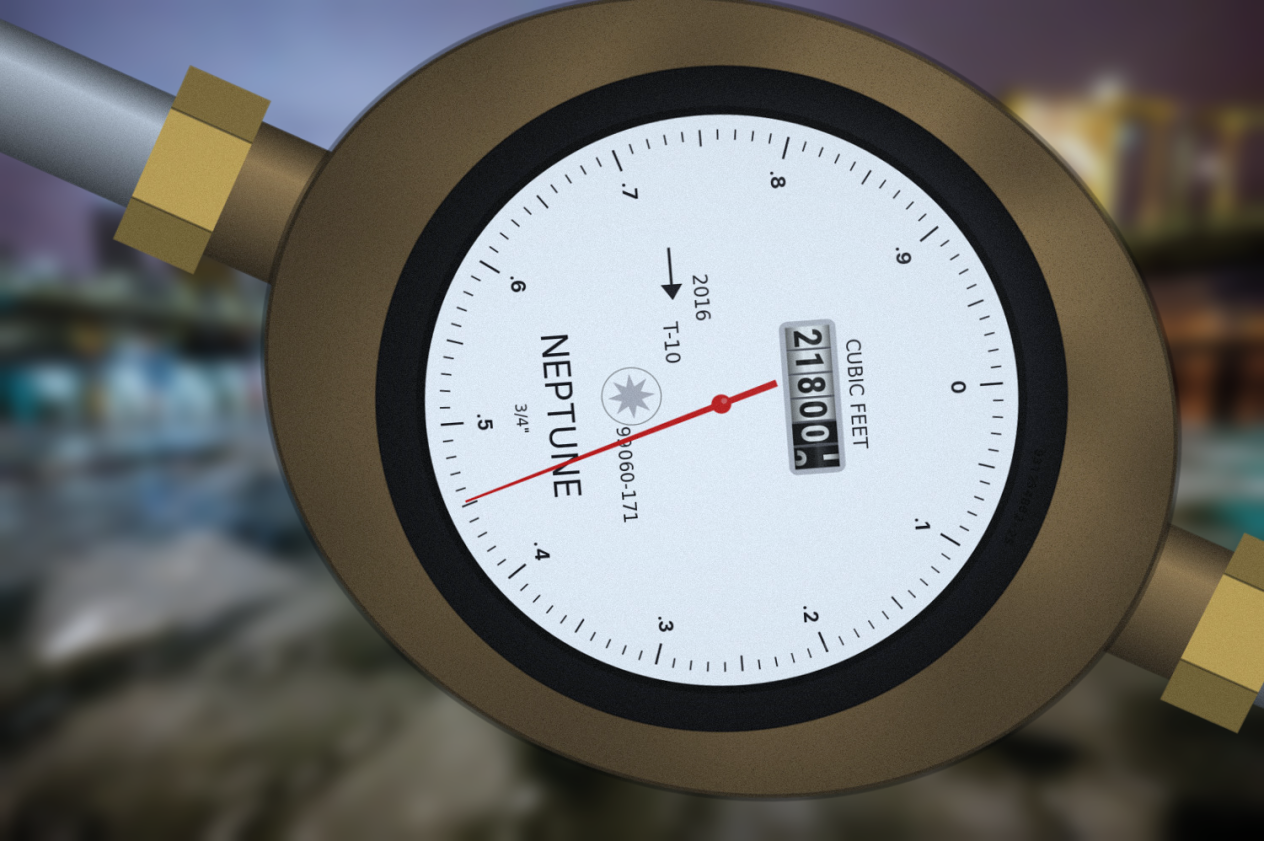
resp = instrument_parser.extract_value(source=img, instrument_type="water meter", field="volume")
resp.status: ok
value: 218001.45 ft³
